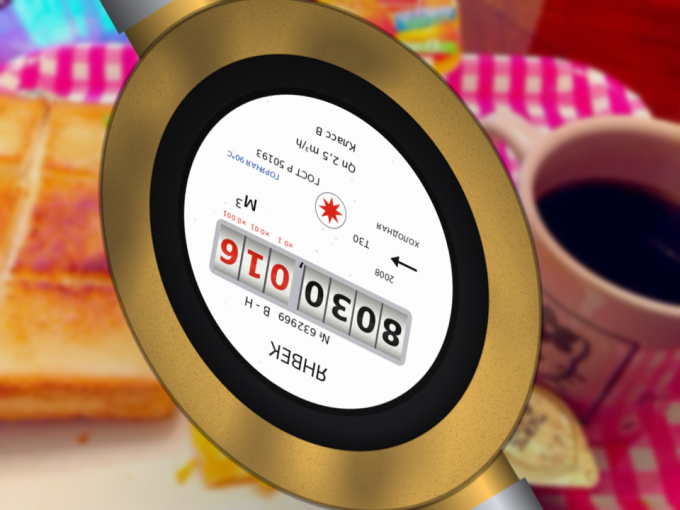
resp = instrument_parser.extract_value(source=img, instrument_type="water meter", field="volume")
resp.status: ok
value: 8030.016 m³
